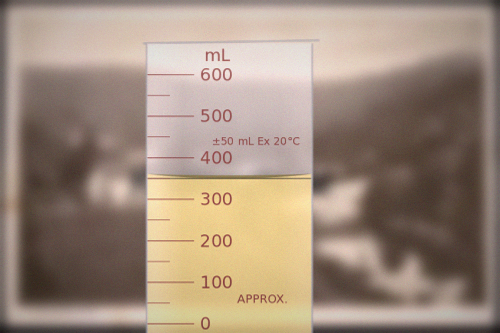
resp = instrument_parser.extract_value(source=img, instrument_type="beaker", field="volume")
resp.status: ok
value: 350 mL
